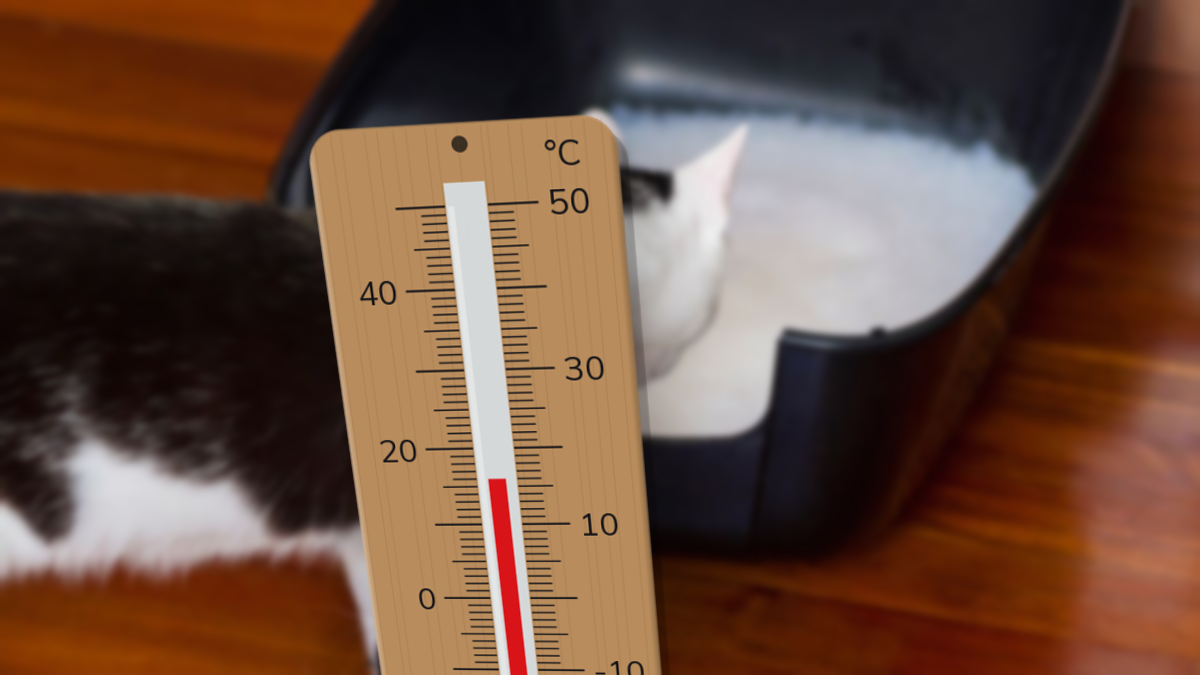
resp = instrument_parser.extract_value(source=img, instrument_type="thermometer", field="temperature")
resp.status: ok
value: 16 °C
